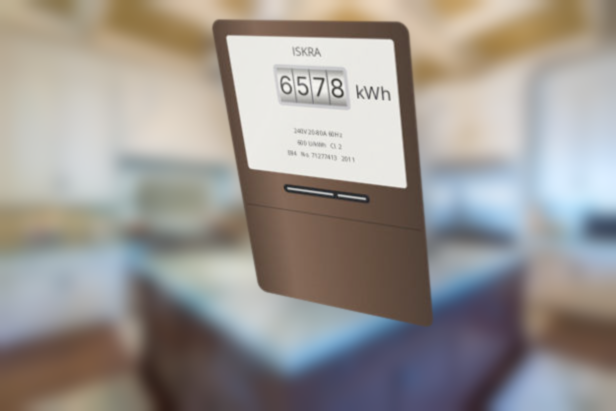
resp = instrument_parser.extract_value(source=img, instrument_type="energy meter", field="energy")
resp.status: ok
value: 6578 kWh
